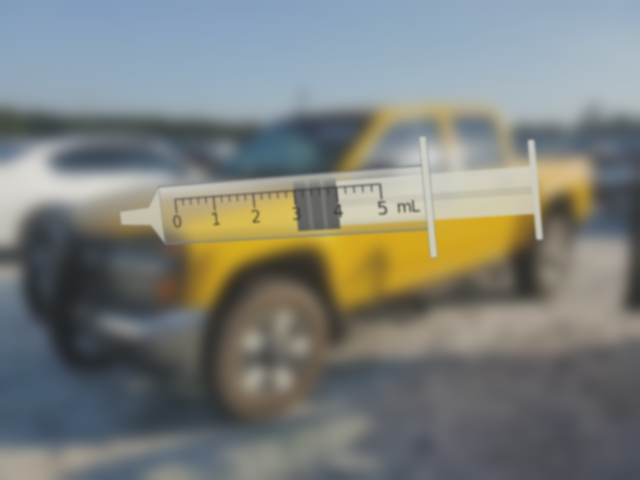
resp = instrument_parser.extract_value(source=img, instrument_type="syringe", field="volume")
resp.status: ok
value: 3 mL
